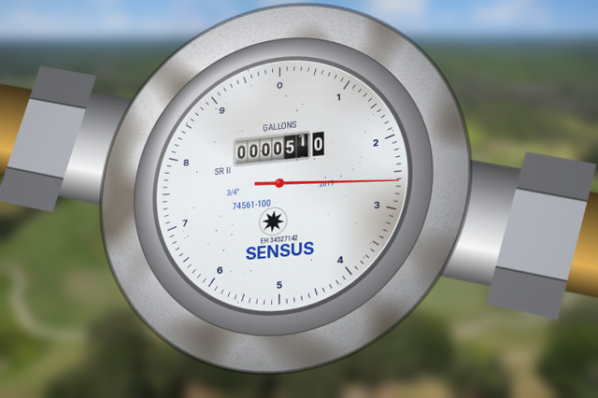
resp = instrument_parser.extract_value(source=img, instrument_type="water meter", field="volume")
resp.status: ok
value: 512.6 gal
